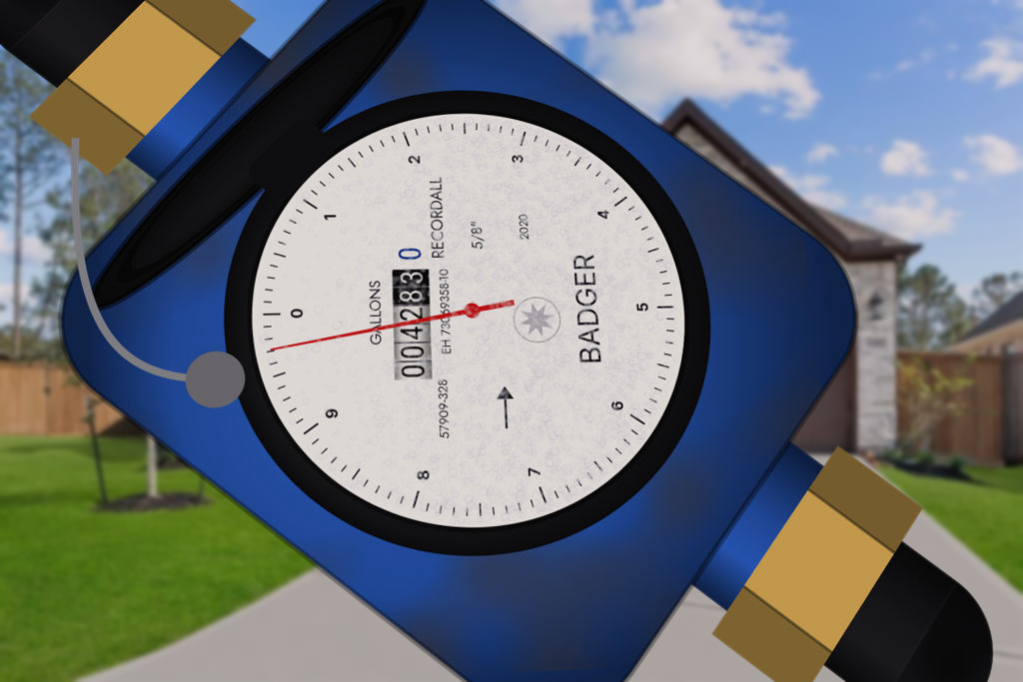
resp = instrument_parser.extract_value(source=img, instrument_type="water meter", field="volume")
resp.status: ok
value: 42829.7 gal
